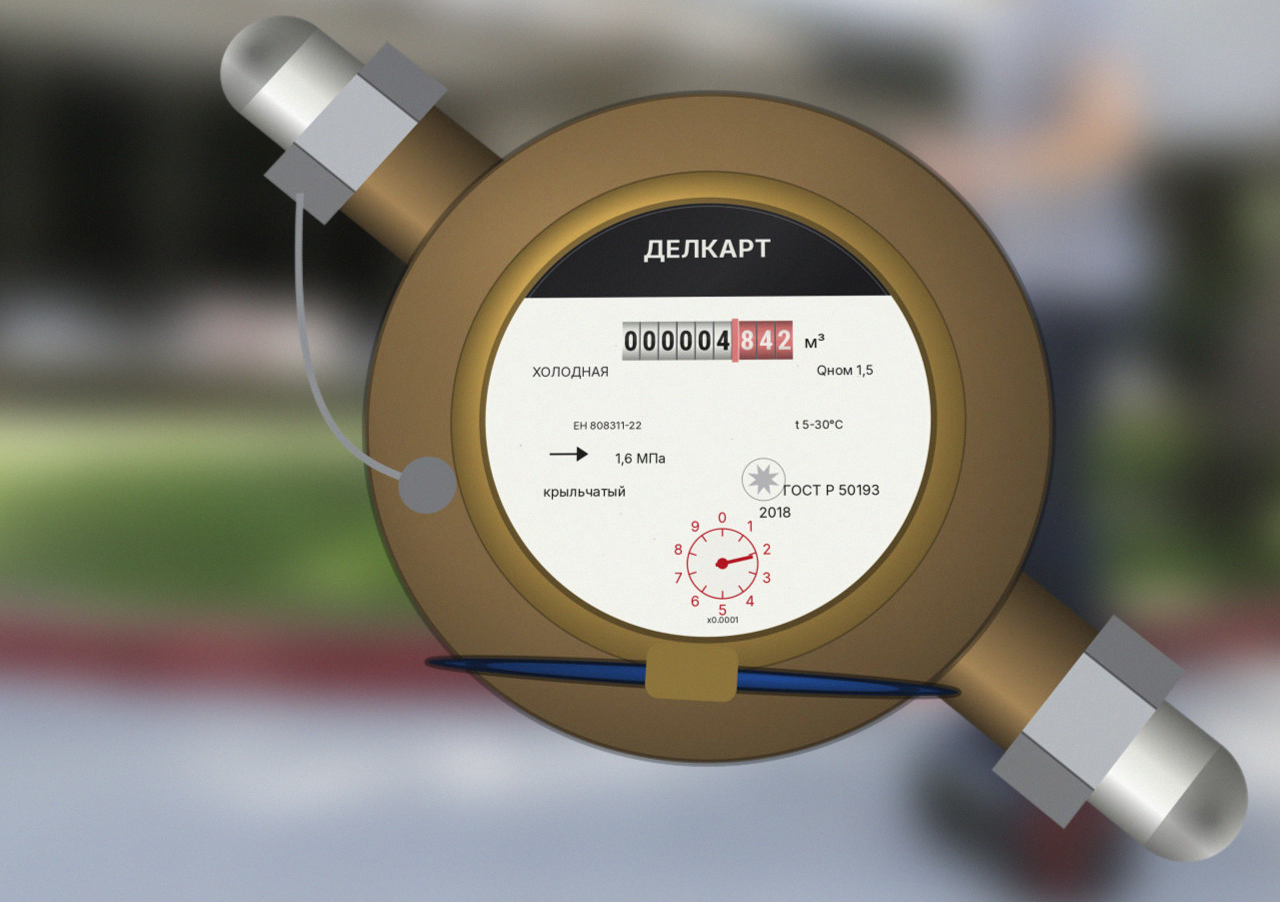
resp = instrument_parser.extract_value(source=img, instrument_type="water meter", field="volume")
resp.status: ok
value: 4.8422 m³
